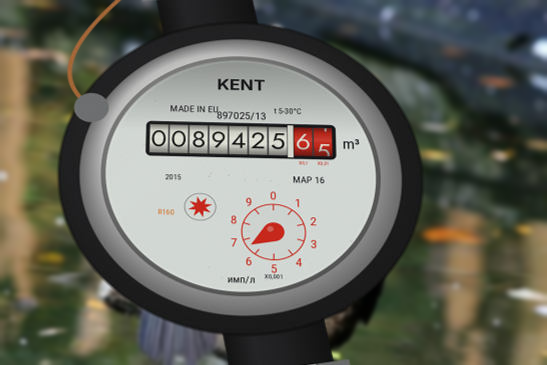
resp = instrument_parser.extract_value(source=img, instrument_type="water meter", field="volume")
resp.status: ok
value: 89425.646 m³
